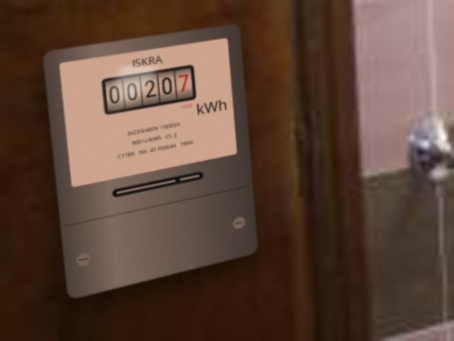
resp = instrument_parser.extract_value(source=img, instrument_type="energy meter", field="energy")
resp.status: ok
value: 20.7 kWh
